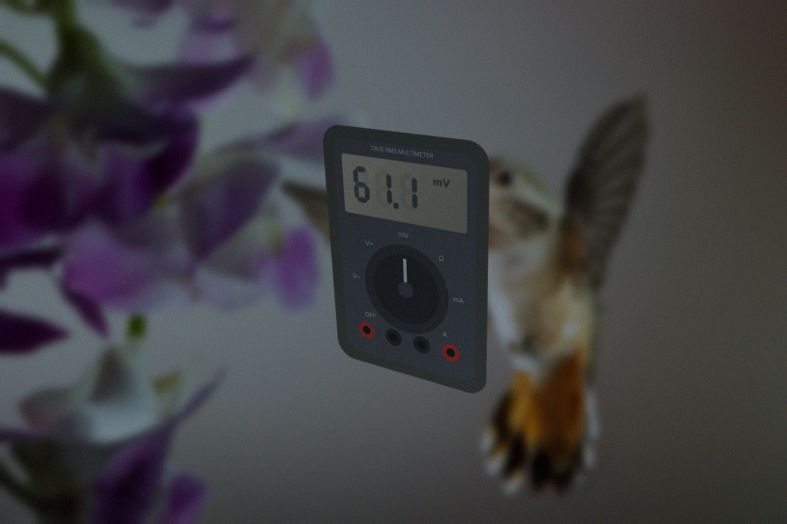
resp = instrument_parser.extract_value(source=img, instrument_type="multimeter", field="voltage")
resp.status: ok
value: 61.1 mV
